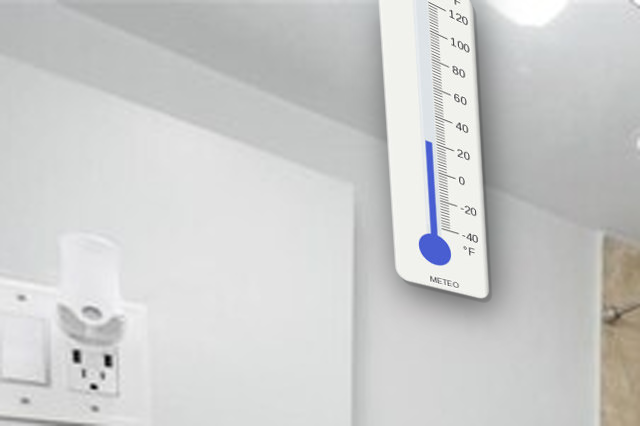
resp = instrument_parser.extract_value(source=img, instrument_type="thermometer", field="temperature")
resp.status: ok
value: 20 °F
